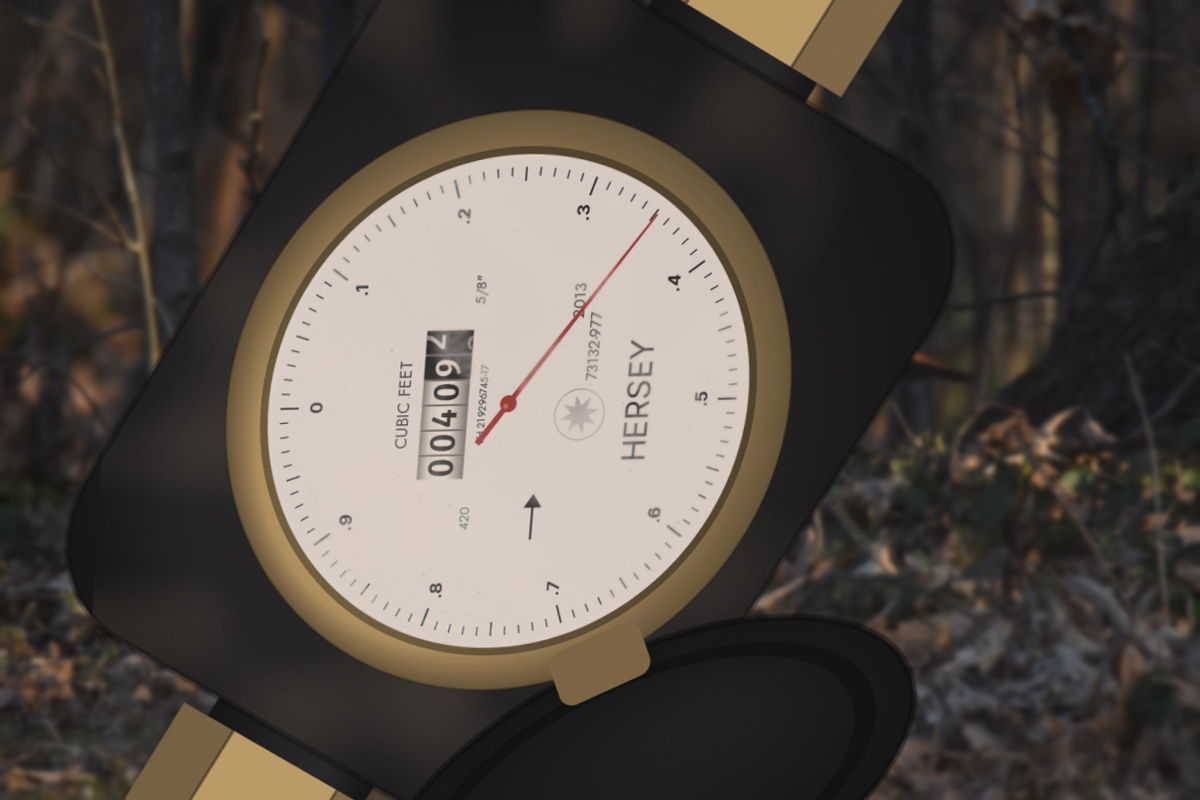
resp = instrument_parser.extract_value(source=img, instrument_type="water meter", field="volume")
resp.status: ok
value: 4092.35 ft³
